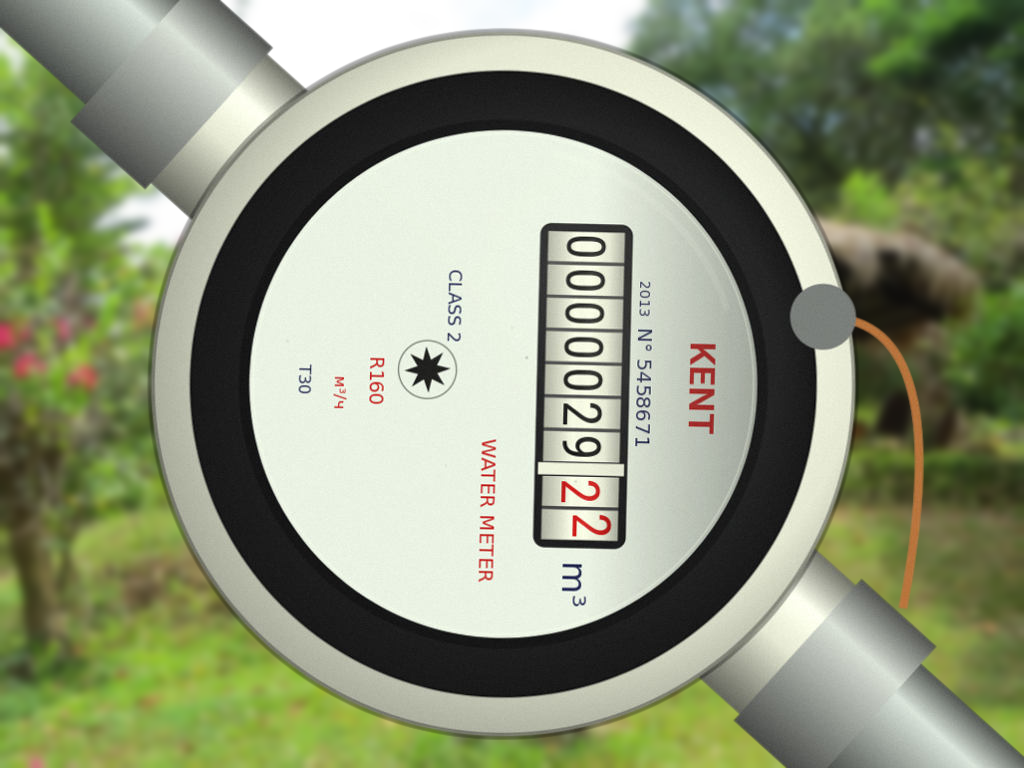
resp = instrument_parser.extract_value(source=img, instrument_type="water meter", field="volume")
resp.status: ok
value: 29.22 m³
